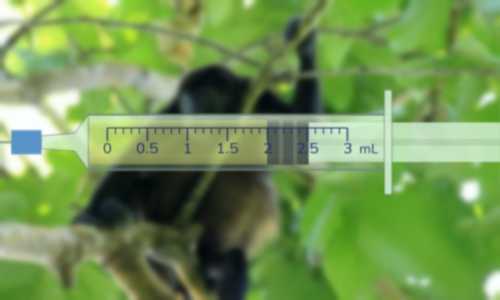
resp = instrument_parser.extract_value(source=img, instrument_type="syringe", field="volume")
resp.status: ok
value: 2 mL
